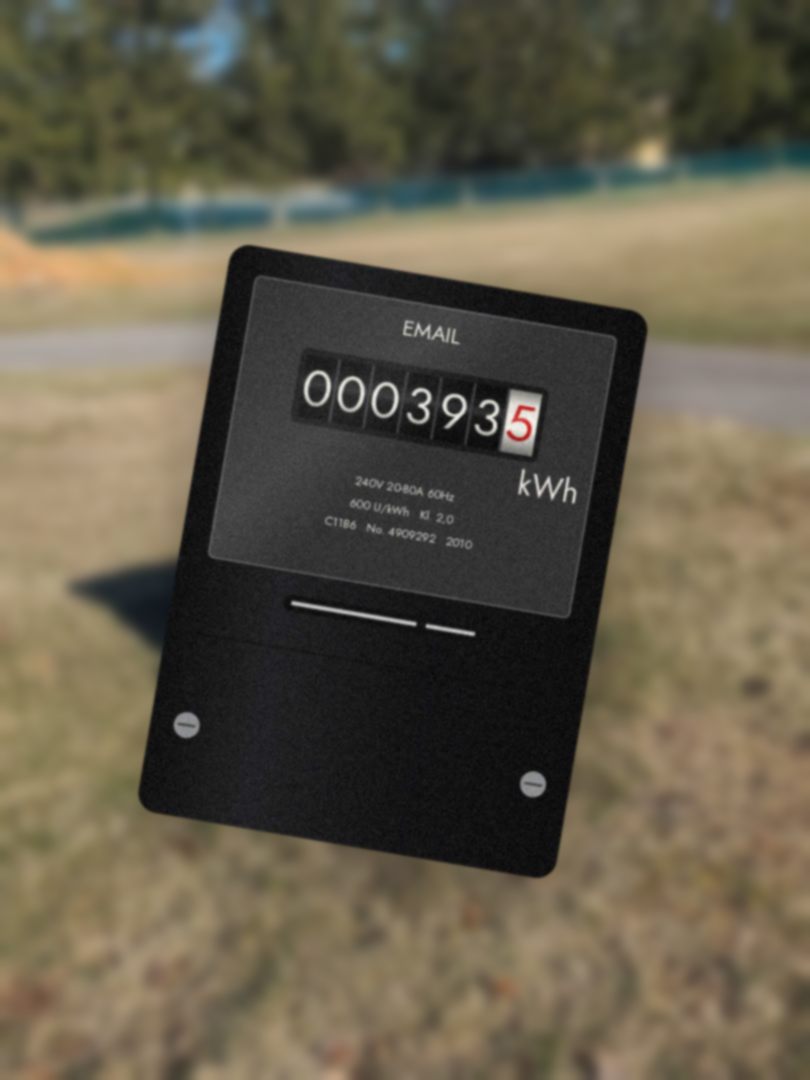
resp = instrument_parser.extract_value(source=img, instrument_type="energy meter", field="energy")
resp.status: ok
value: 393.5 kWh
